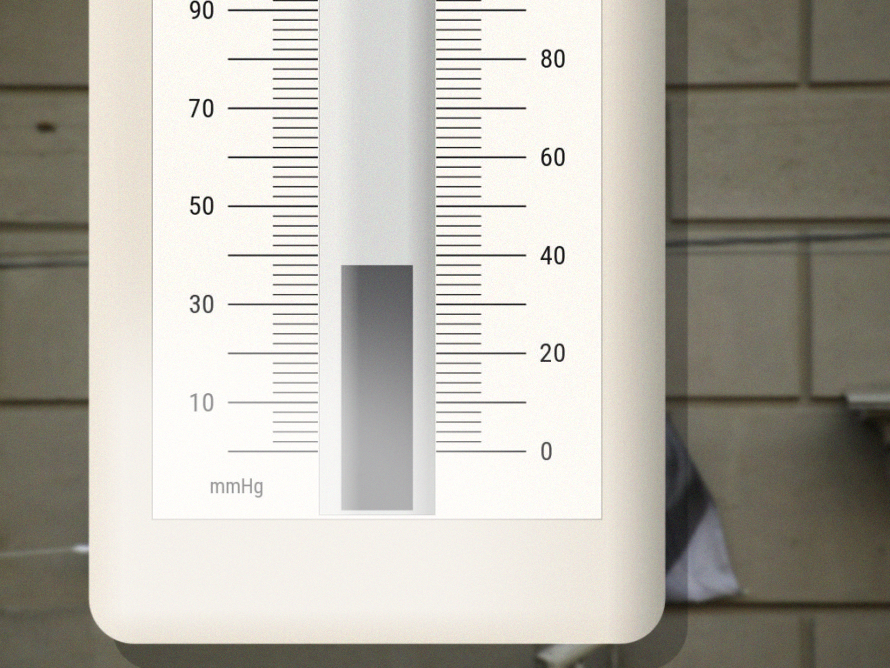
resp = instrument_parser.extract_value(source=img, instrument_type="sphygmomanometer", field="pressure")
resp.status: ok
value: 38 mmHg
